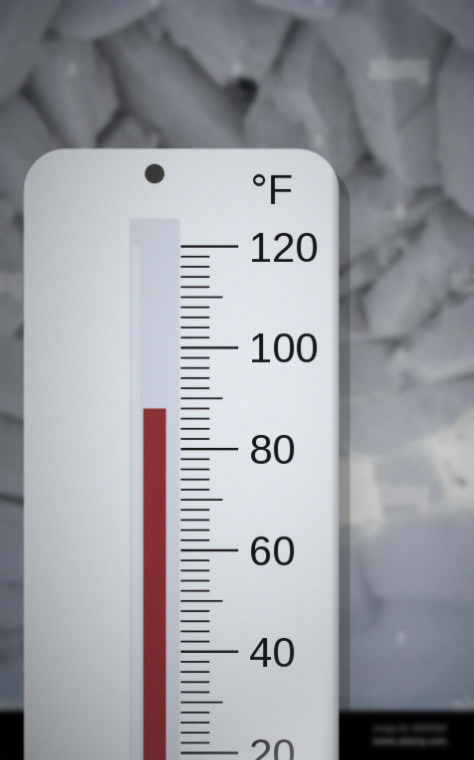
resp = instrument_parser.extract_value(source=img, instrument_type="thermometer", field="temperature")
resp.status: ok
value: 88 °F
